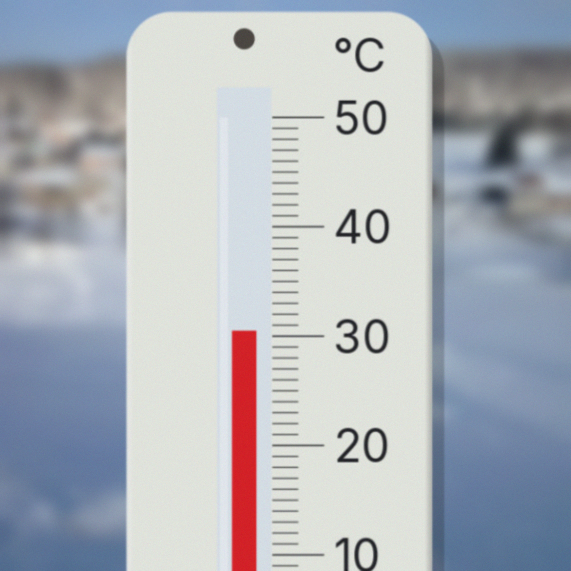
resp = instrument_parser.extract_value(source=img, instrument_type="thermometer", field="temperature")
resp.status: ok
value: 30.5 °C
